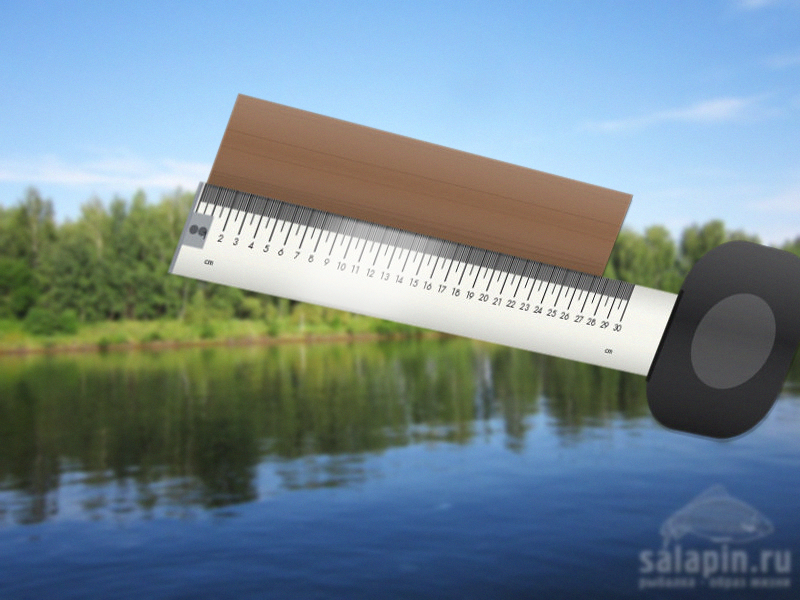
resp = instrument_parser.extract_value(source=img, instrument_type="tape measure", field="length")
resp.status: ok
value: 27.5 cm
